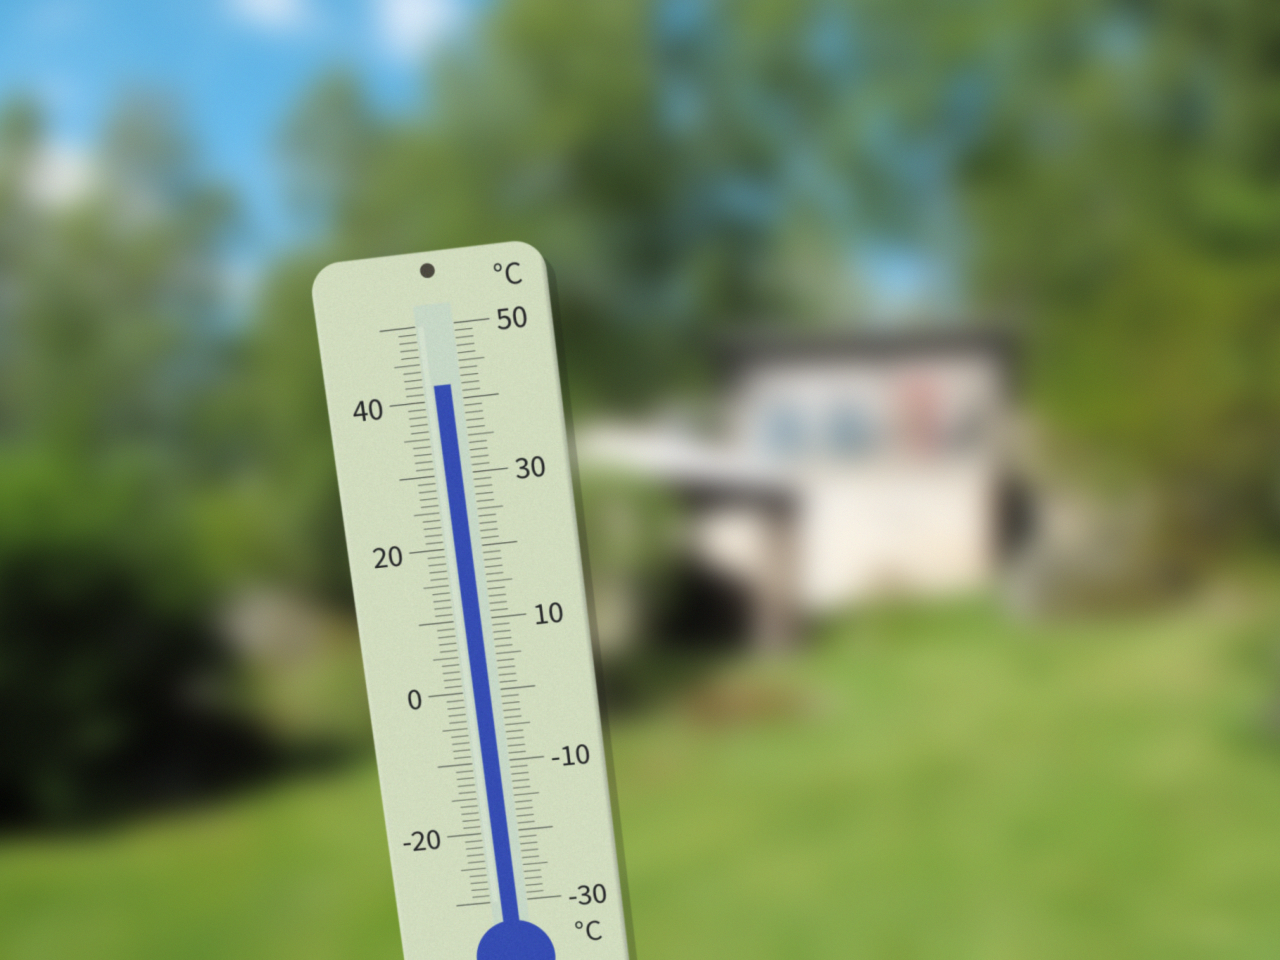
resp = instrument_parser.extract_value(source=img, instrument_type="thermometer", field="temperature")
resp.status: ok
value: 42 °C
